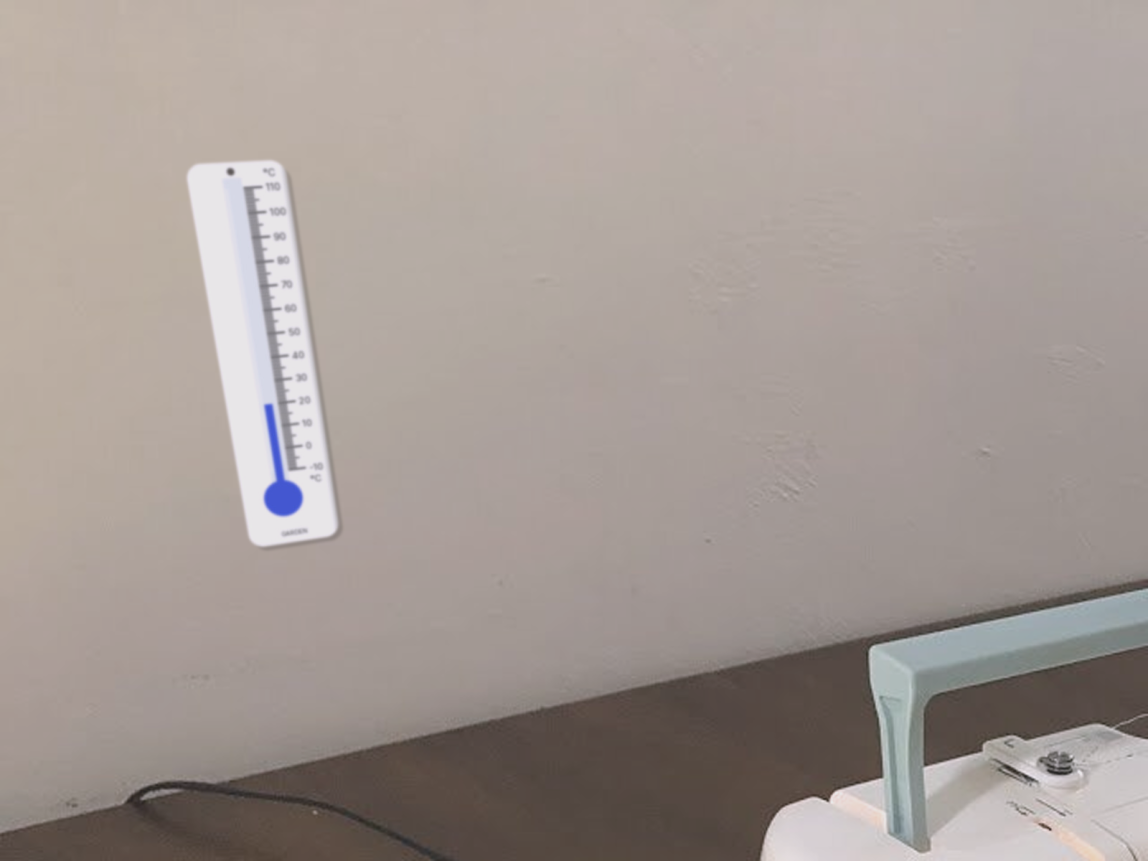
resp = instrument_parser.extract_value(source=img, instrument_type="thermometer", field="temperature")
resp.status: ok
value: 20 °C
